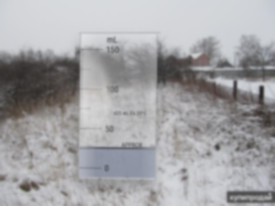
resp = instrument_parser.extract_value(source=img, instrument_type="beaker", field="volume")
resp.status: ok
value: 25 mL
